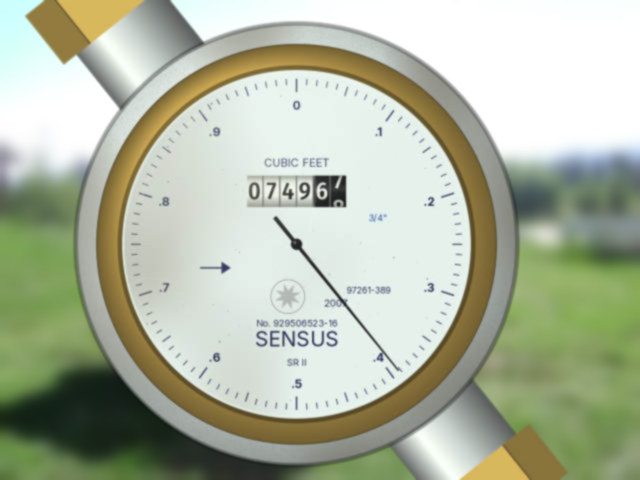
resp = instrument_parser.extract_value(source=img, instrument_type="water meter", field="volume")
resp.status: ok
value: 74967.39 ft³
